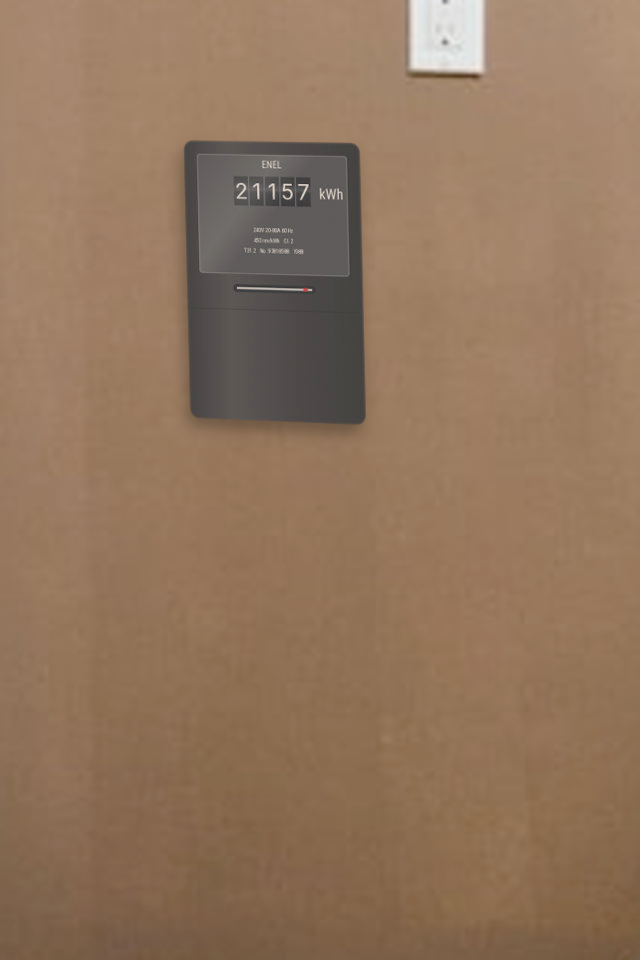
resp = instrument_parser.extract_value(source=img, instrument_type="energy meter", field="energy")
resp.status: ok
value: 21157 kWh
